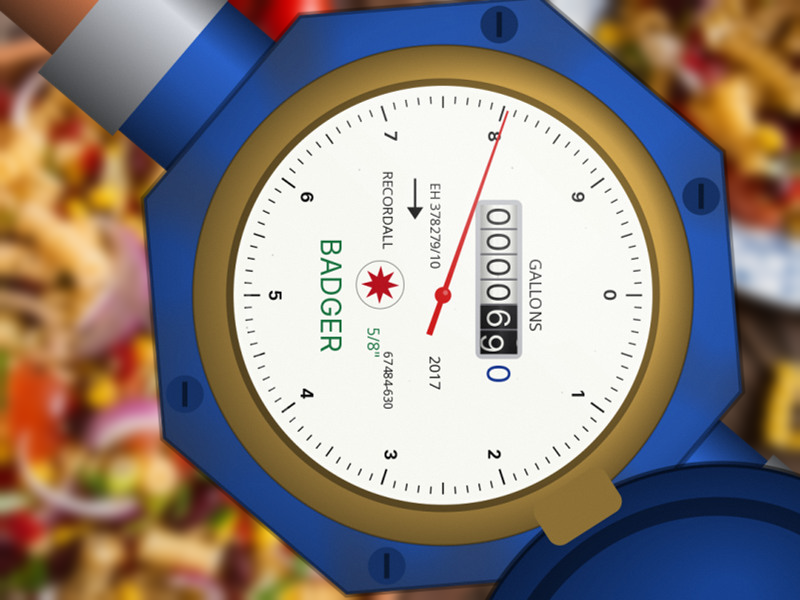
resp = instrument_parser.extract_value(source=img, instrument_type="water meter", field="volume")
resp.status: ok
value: 688.0 gal
